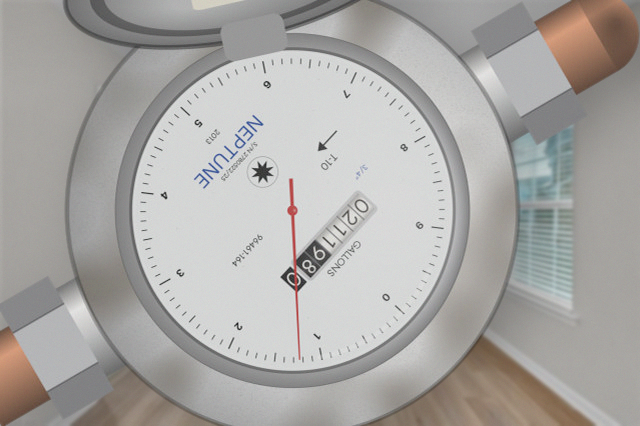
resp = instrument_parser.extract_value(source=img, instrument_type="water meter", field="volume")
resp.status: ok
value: 211981.2 gal
